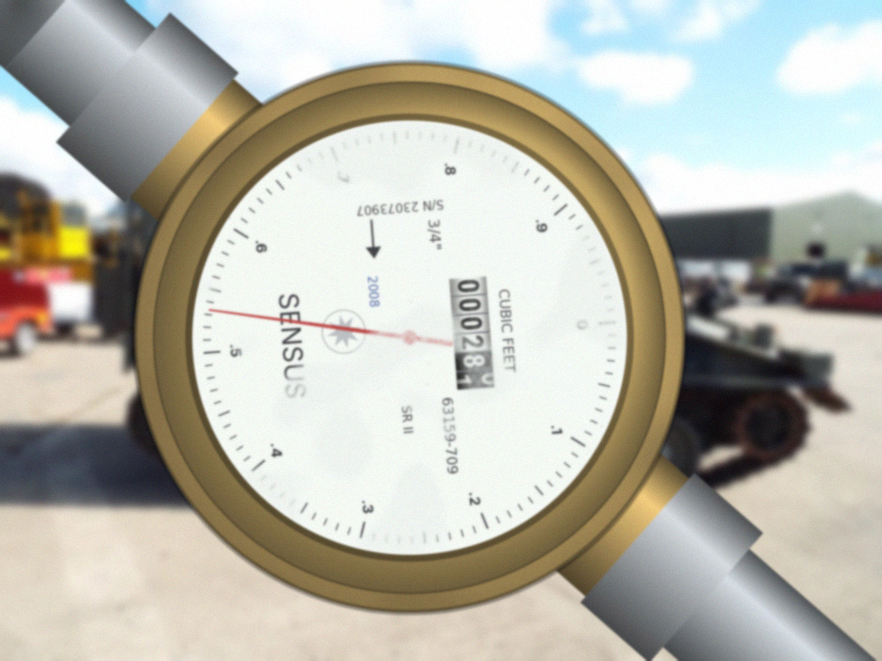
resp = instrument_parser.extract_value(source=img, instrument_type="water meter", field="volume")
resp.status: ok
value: 280.53 ft³
